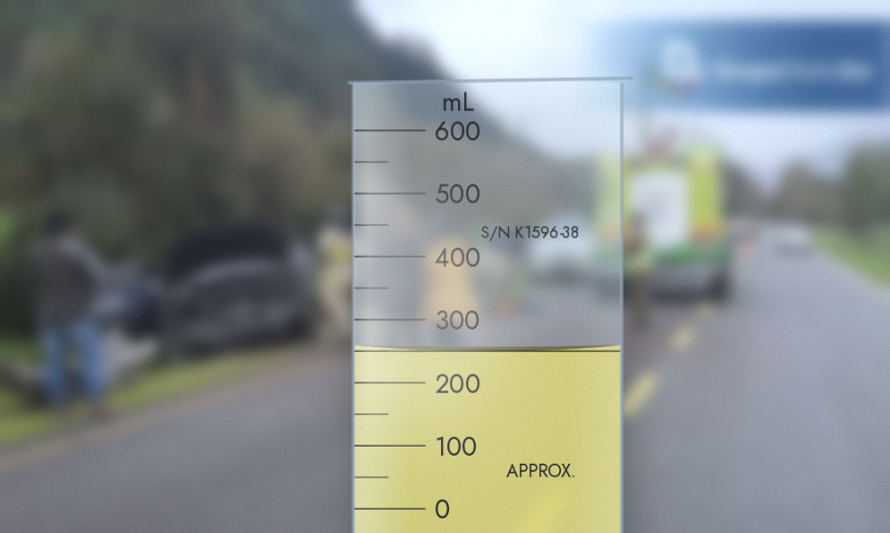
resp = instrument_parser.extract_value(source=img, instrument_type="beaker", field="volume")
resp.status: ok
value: 250 mL
